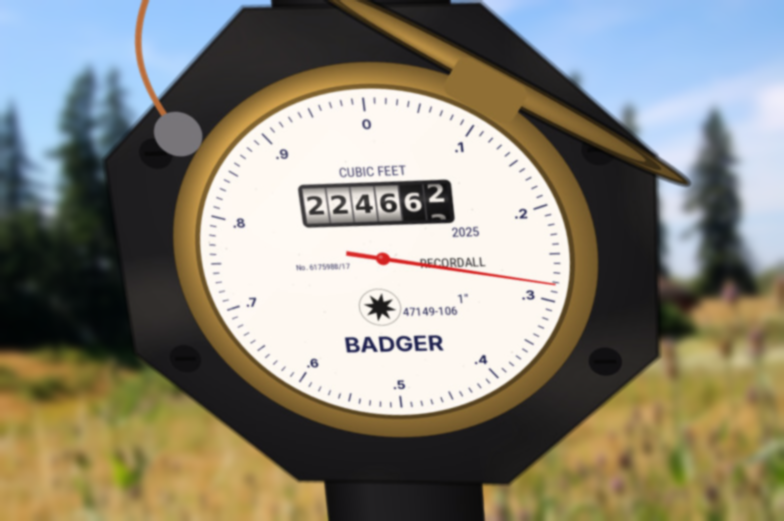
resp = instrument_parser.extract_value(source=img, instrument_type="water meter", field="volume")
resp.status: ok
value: 224662.28 ft³
